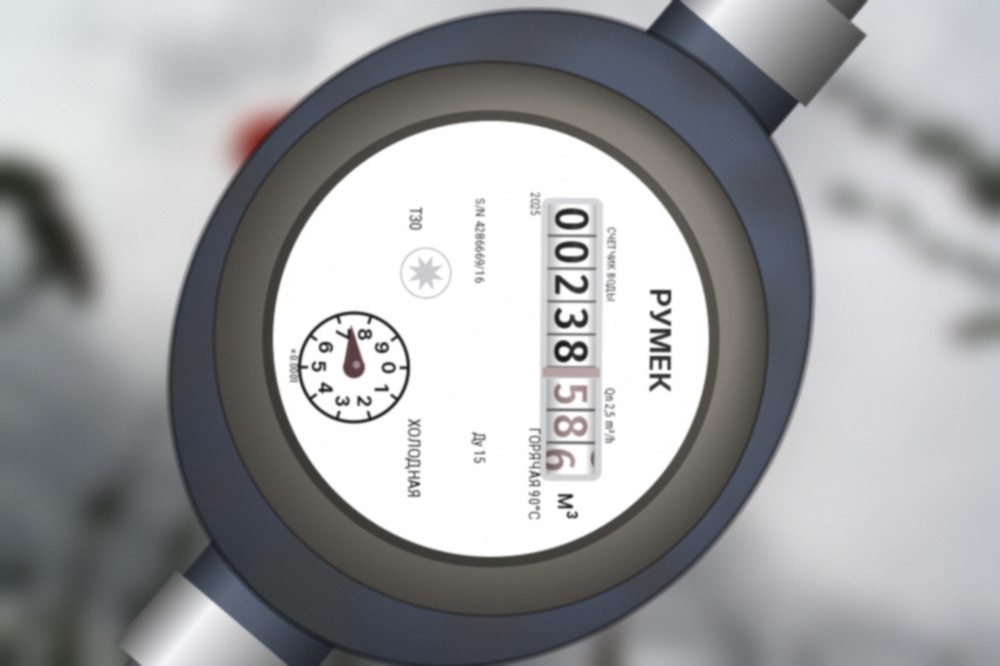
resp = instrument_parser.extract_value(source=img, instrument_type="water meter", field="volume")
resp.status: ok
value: 238.5857 m³
